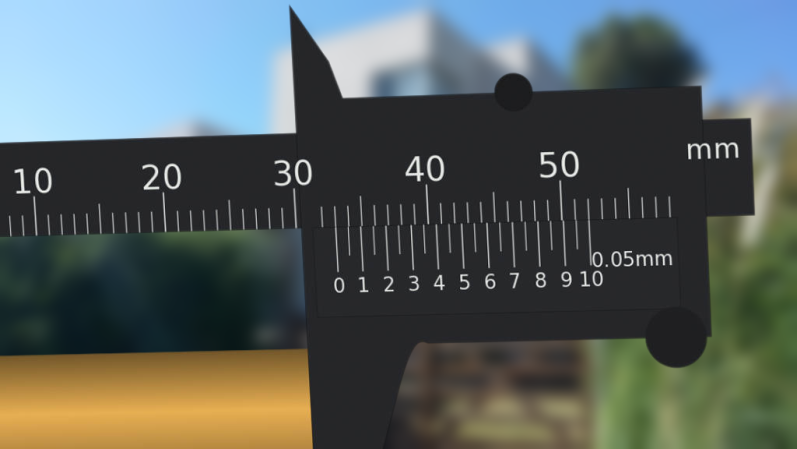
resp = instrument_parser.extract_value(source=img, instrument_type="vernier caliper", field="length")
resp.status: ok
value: 33.0 mm
